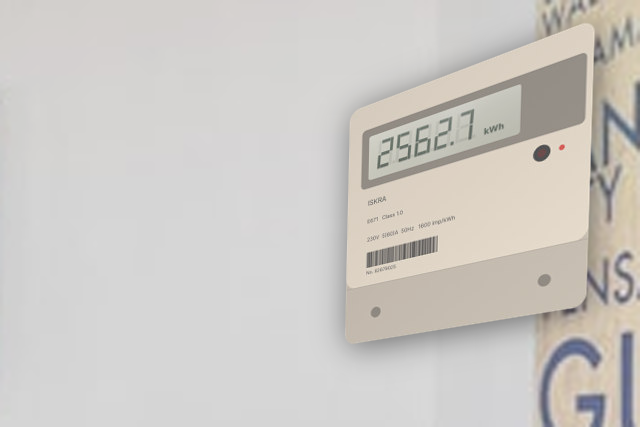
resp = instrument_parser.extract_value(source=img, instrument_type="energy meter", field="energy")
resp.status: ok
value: 2562.7 kWh
